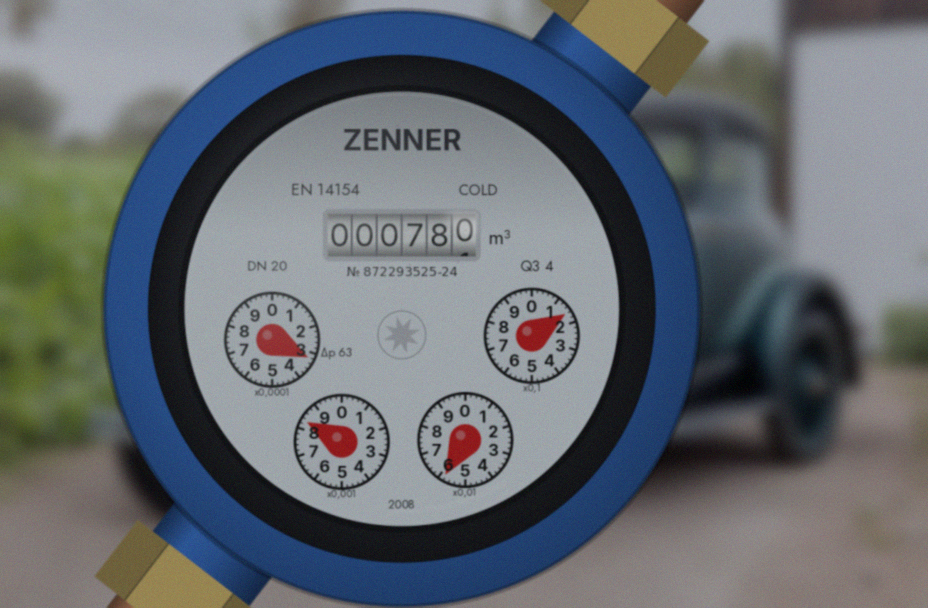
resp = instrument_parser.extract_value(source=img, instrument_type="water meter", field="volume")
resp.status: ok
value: 780.1583 m³
